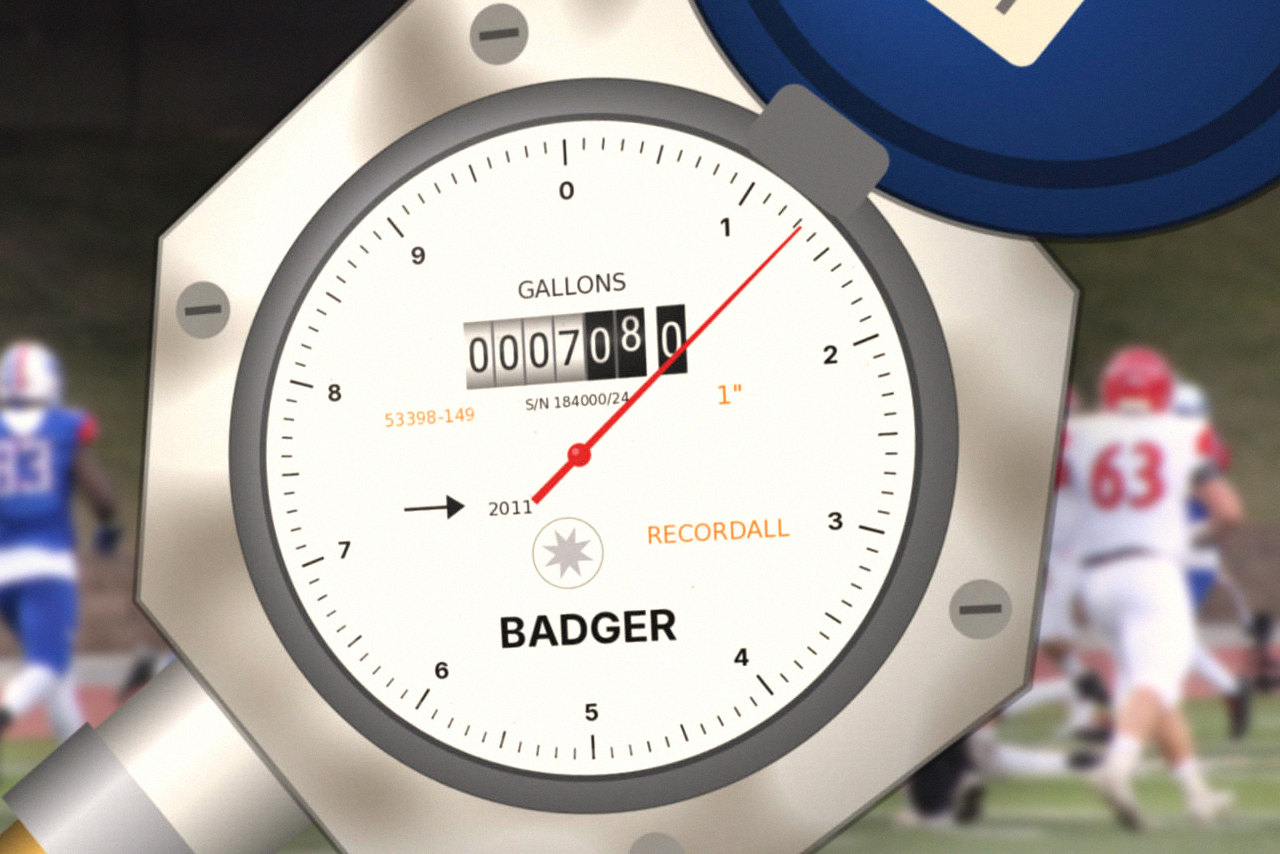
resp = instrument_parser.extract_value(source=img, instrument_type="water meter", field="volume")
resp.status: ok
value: 7081.3 gal
